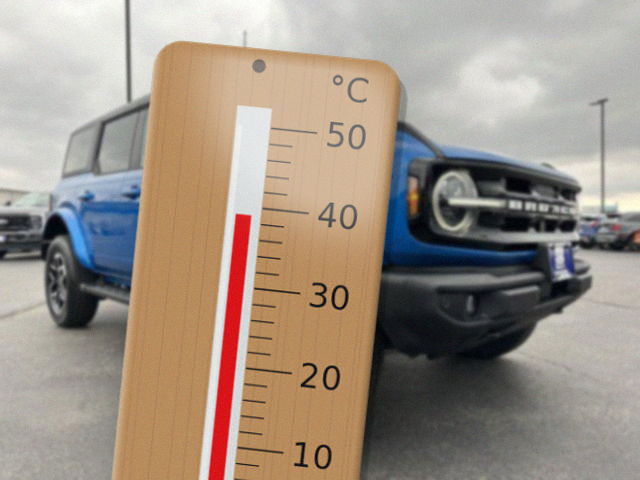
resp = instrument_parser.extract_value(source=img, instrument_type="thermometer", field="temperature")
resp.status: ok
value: 39 °C
